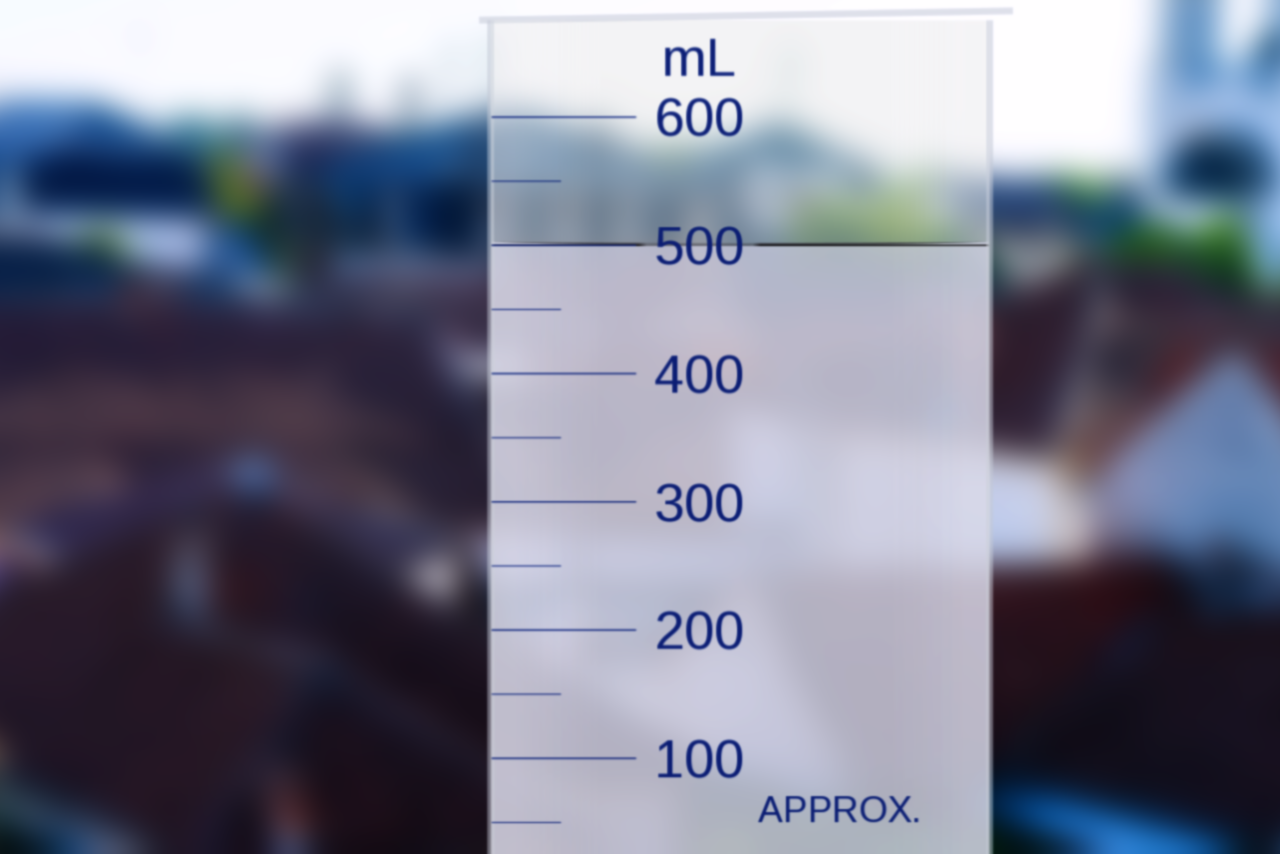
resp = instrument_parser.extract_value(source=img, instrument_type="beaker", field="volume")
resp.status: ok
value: 500 mL
